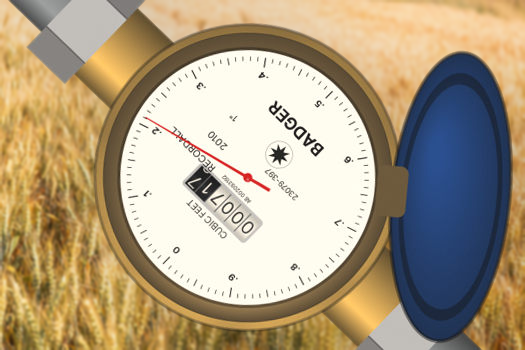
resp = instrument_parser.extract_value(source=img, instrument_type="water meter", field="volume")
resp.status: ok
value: 717.21 ft³
